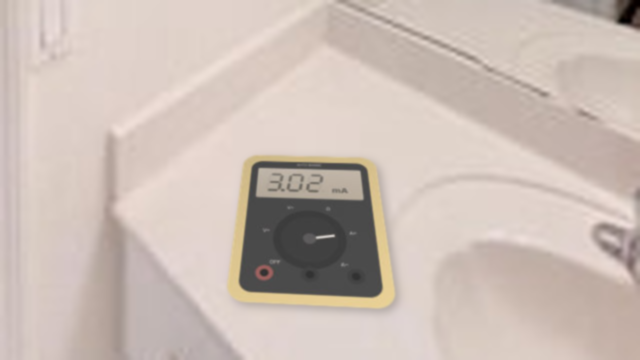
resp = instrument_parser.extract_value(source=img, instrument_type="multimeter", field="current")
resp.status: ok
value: 3.02 mA
